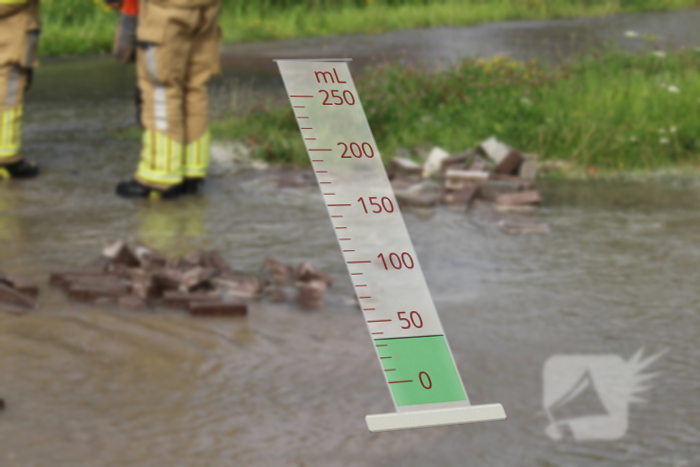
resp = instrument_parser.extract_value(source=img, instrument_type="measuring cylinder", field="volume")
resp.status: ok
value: 35 mL
